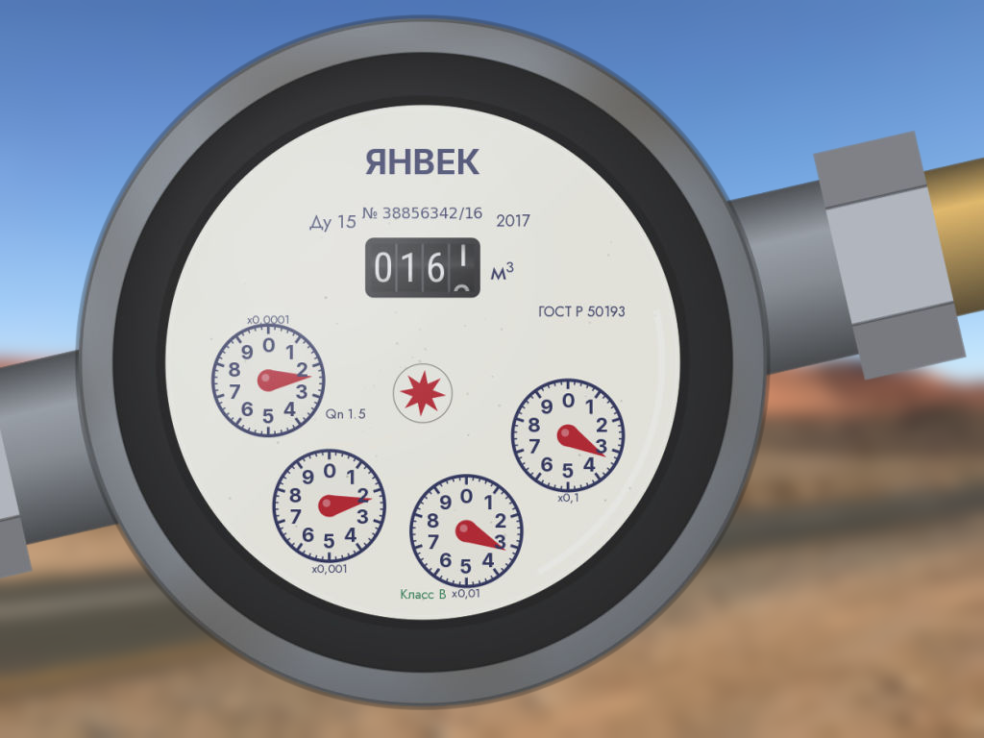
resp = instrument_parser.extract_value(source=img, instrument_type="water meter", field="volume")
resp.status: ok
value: 161.3322 m³
